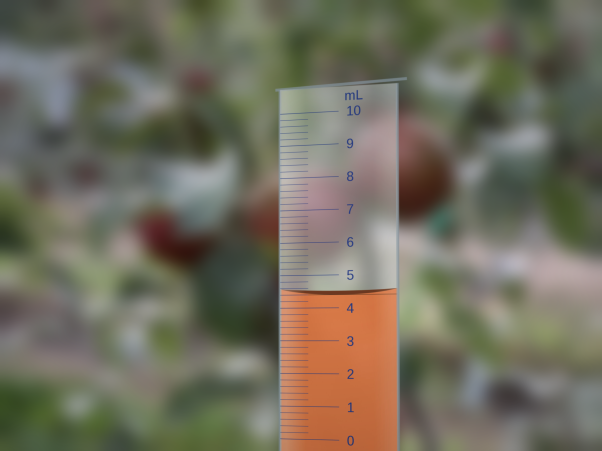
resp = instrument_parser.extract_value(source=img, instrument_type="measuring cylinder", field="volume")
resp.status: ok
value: 4.4 mL
